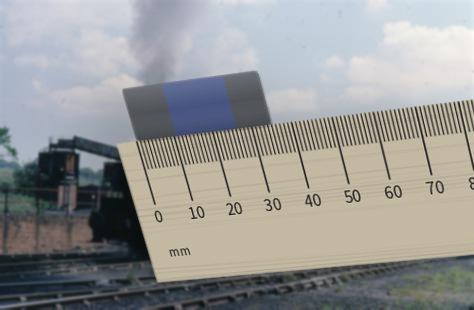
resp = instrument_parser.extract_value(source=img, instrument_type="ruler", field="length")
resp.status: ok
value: 35 mm
